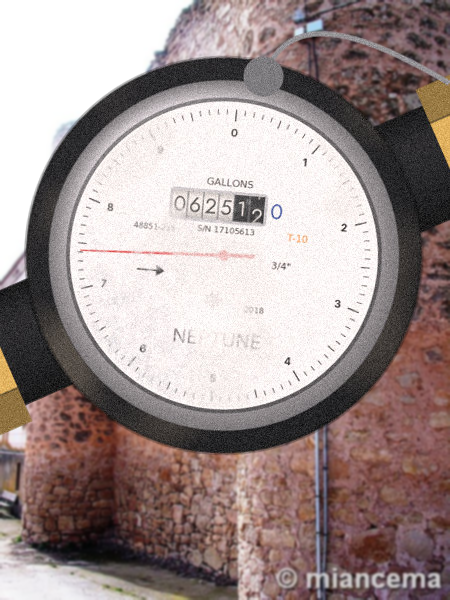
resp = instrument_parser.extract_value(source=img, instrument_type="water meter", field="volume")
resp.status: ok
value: 625117.4 gal
